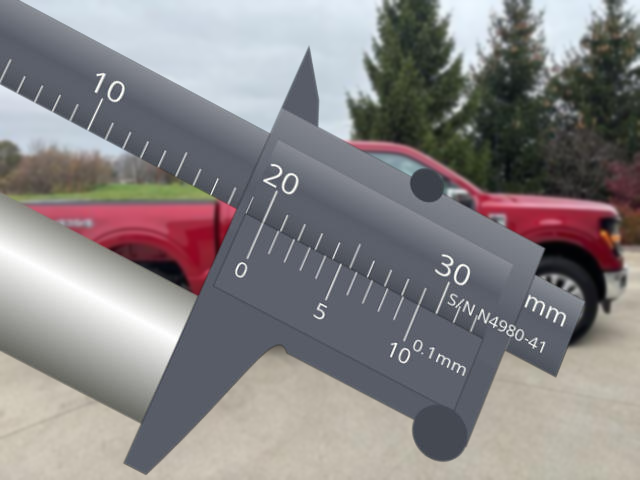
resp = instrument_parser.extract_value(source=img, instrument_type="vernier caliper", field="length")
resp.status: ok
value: 20.0 mm
